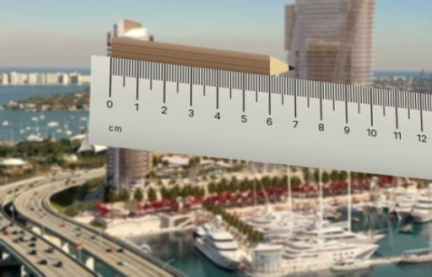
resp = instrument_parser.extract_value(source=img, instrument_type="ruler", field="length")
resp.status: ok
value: 7 cm
